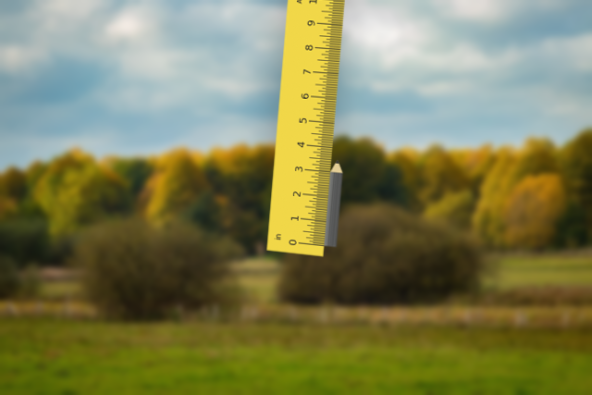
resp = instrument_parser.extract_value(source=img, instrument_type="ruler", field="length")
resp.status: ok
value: 3.5 in
